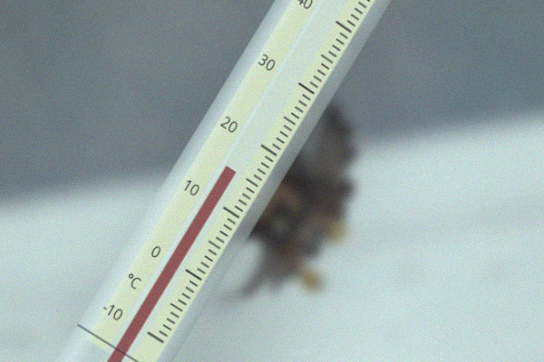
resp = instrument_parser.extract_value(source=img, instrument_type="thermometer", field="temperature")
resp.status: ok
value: 15 °C
